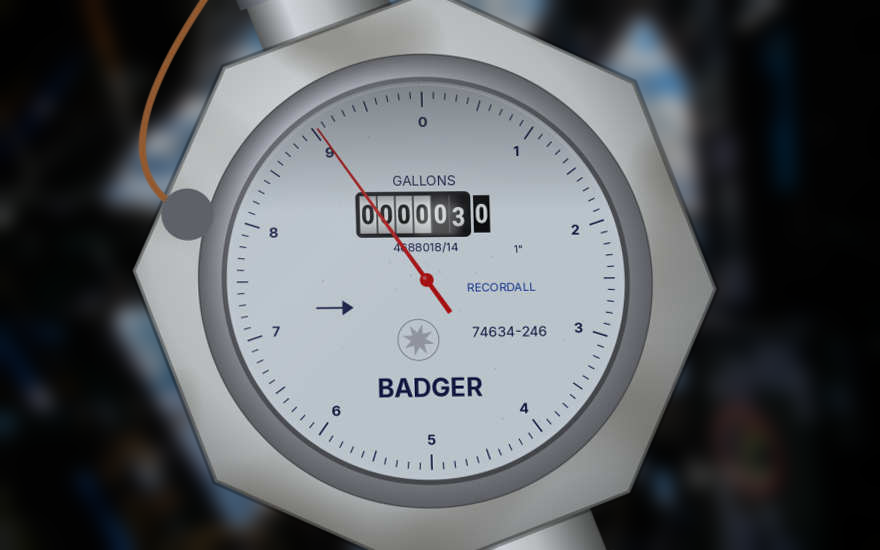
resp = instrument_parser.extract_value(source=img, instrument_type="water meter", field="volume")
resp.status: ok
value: 29.0 gal
